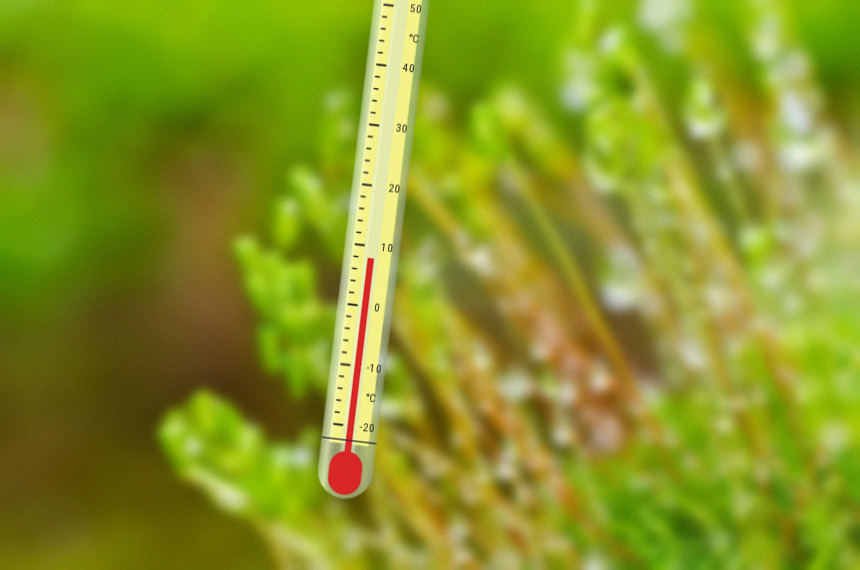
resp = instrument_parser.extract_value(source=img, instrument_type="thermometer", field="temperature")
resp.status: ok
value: 8 °C
